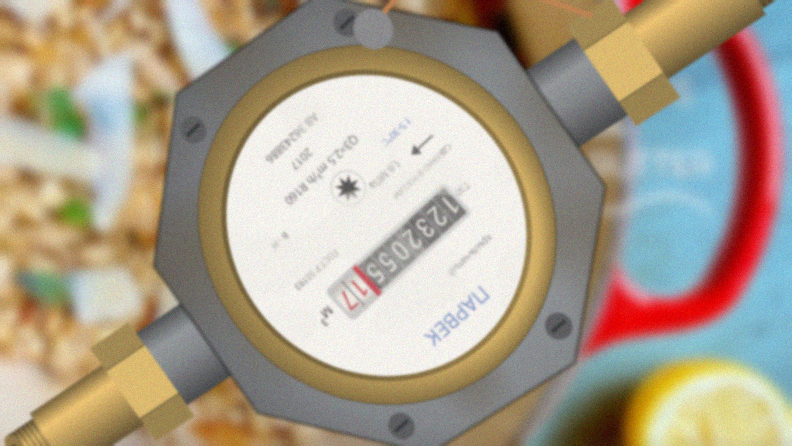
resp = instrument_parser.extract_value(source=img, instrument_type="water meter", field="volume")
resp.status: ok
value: 1232055.17 m³
